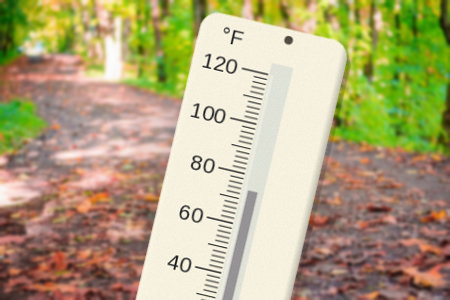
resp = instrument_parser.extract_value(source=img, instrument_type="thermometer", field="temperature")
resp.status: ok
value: 74 °F
